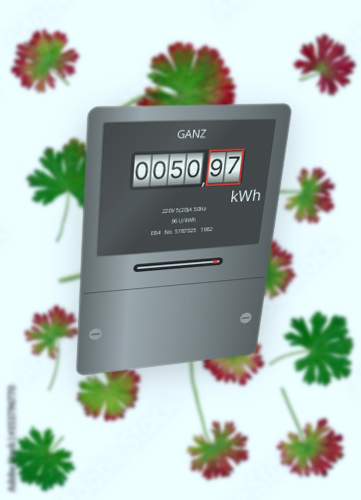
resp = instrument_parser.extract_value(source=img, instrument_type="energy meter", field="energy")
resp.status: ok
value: 50.97 kWh
